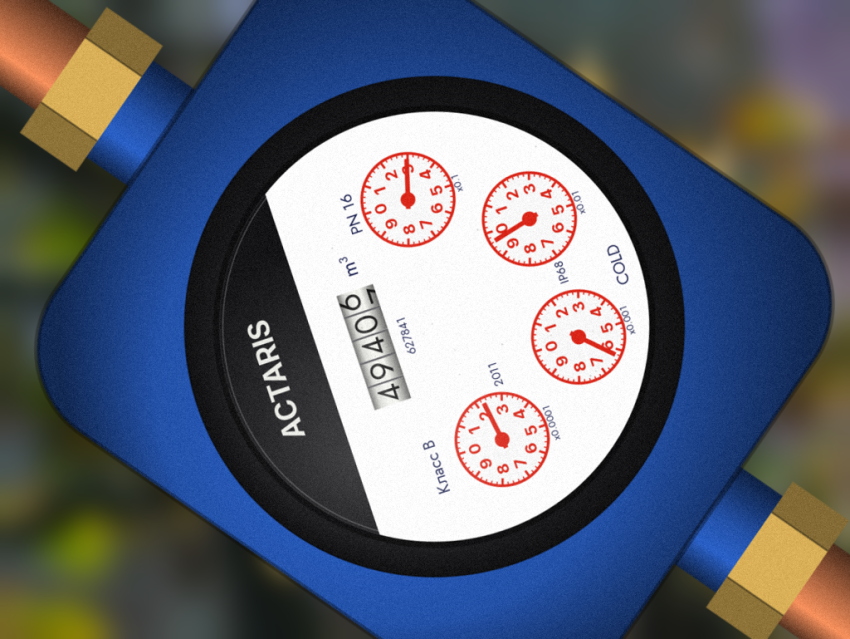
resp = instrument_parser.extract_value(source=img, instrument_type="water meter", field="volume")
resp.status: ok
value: 49406.2962 m³
